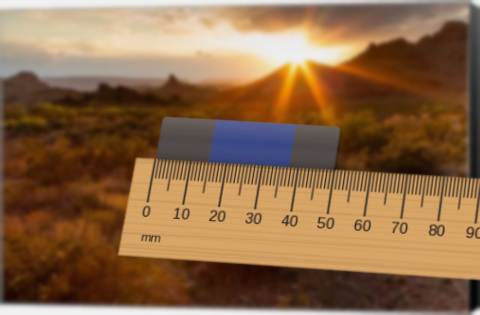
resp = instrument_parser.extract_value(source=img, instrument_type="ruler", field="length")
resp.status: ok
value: 50 mm
